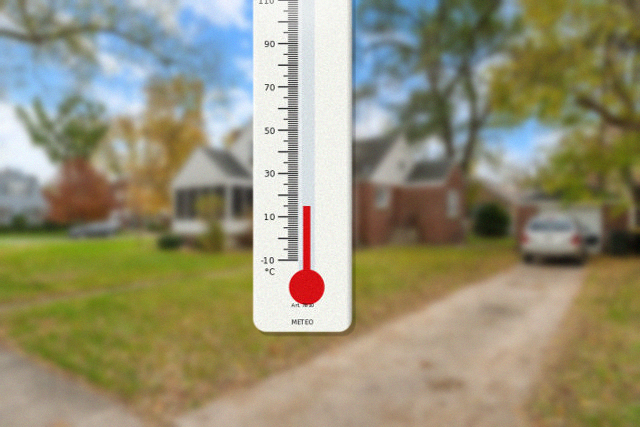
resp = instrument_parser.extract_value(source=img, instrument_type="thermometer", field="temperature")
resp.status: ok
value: 15 °C
